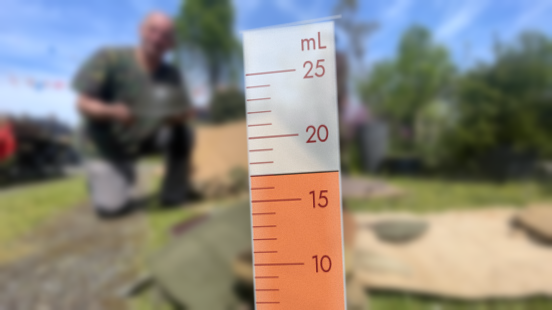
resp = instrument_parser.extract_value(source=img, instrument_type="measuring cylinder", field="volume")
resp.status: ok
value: 17 mL
